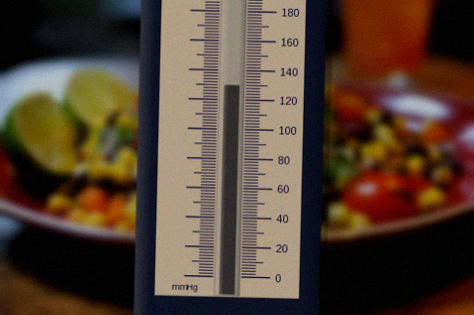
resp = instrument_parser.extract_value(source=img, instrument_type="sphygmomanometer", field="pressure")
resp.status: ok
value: 130 mmHg
